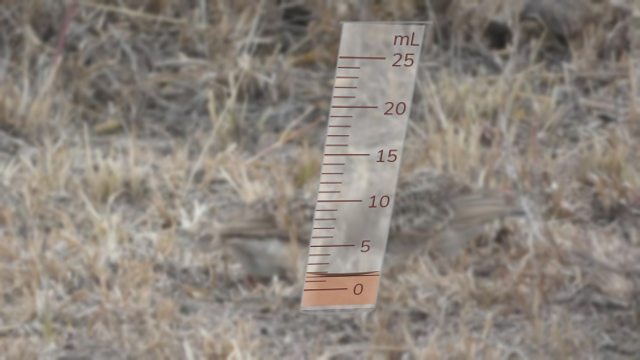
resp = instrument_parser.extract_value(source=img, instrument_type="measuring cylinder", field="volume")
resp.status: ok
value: 1.5 mL
